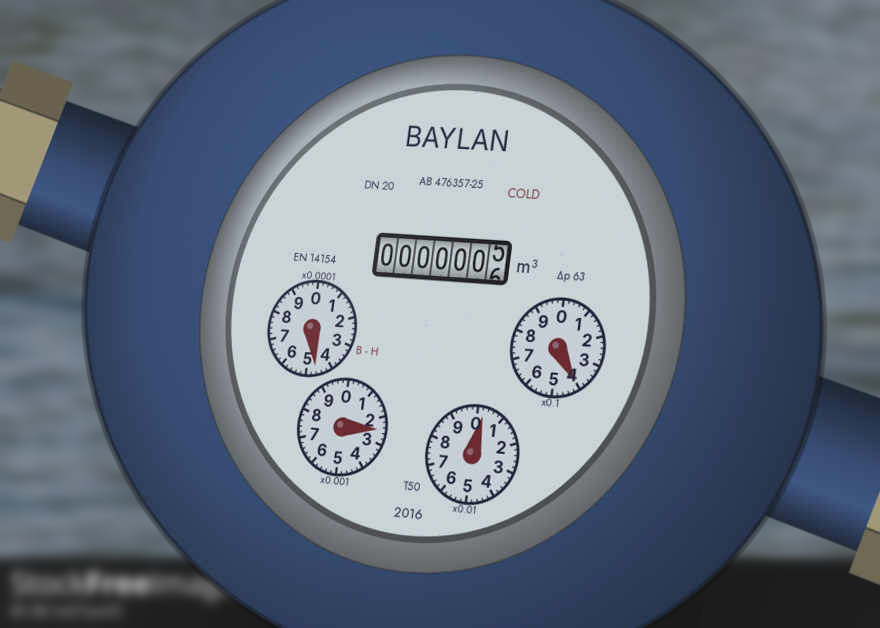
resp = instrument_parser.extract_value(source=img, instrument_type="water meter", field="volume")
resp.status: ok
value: 5.4024 m³
